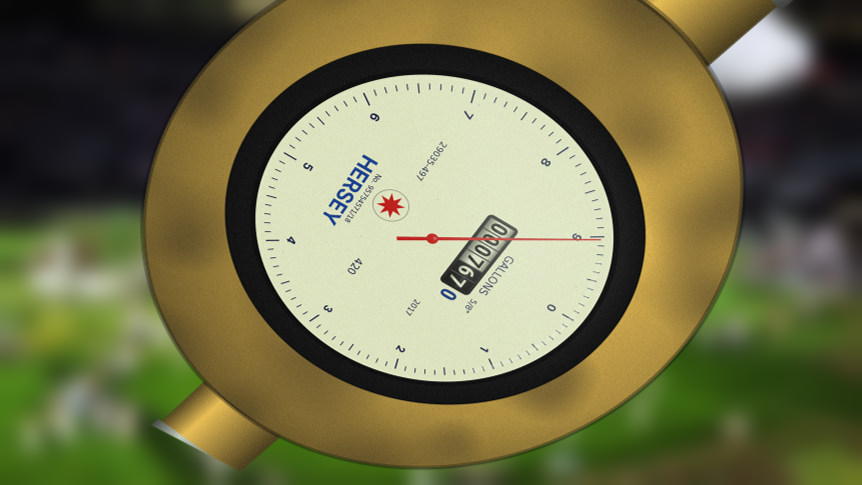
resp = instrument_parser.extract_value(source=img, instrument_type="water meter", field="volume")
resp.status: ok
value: 7669.0 gal
